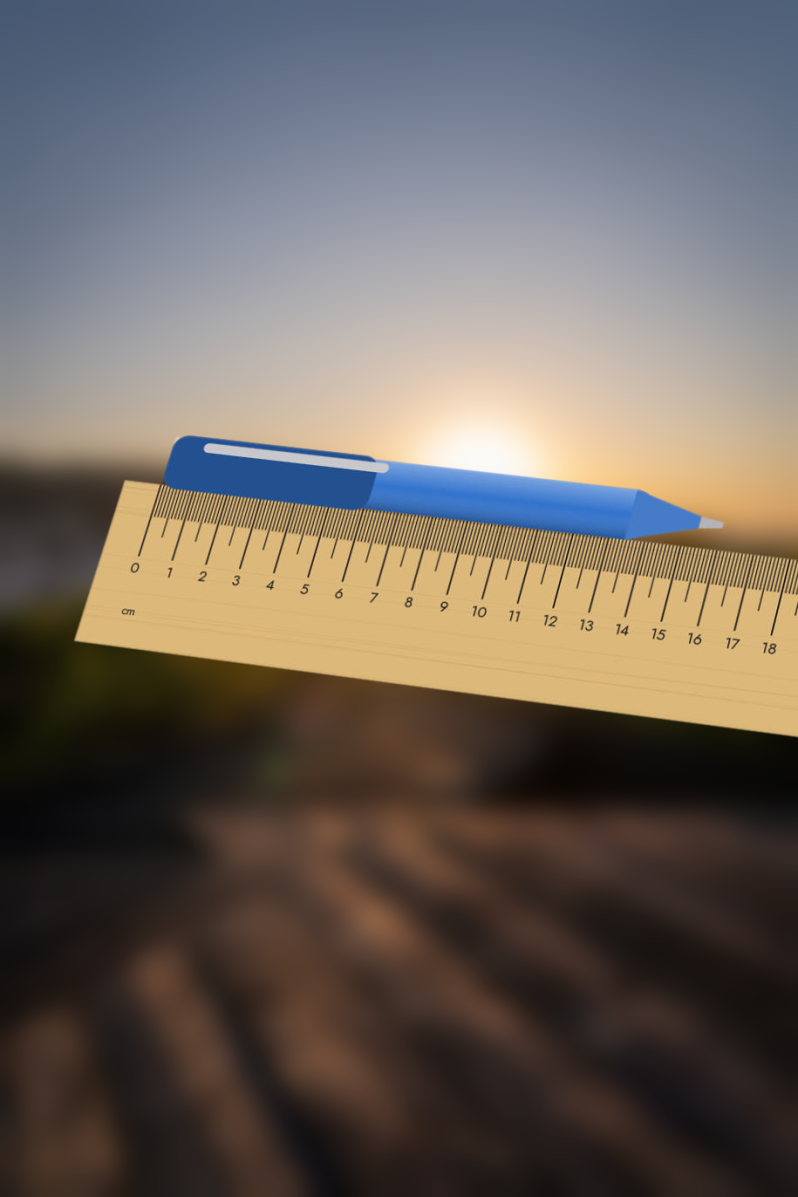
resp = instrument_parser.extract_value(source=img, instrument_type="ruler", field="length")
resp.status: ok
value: 16 cm
